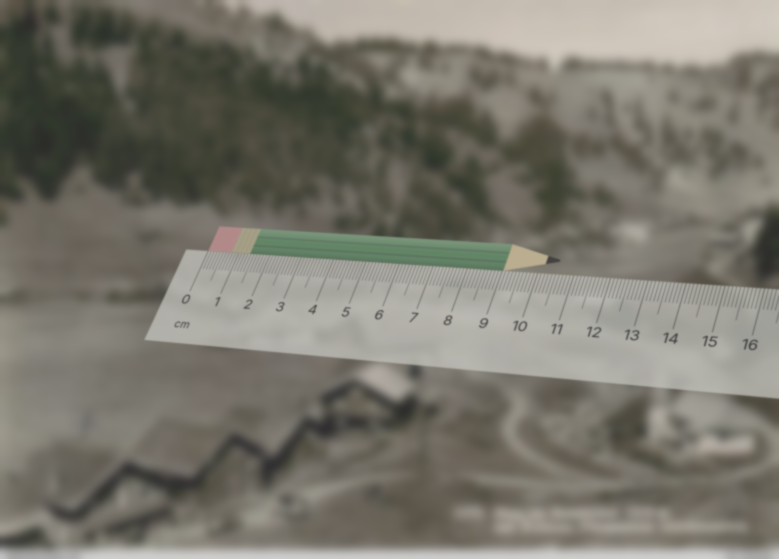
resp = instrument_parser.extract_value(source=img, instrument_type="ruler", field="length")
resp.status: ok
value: 10.5 cm
